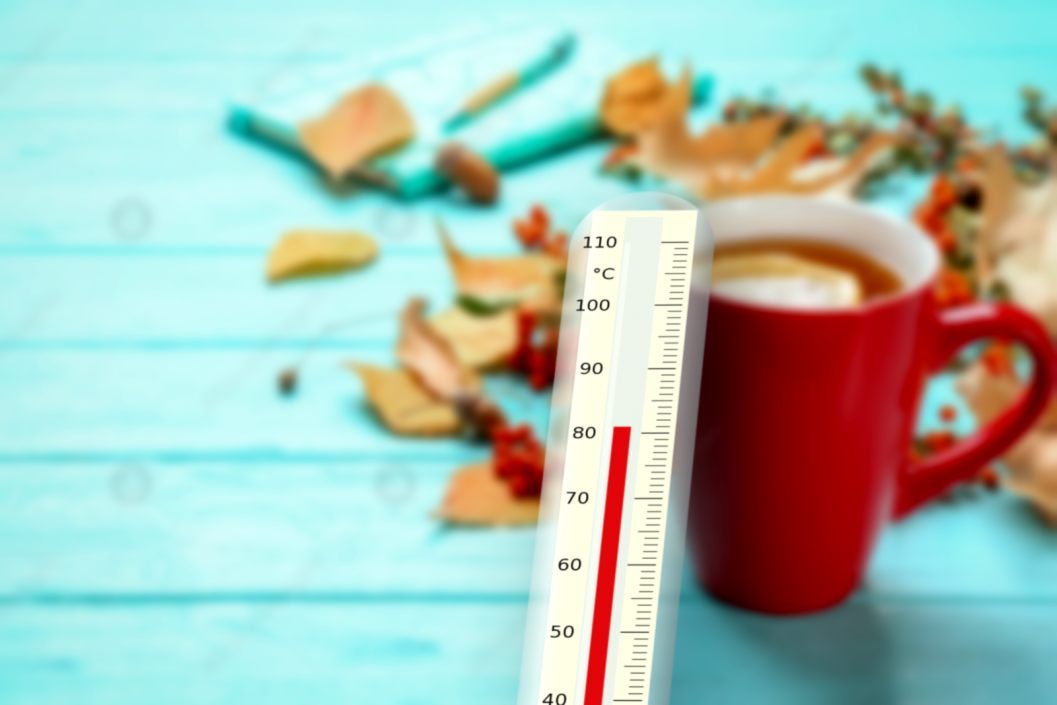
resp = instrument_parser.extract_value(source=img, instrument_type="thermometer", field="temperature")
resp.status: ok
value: 81 °C
